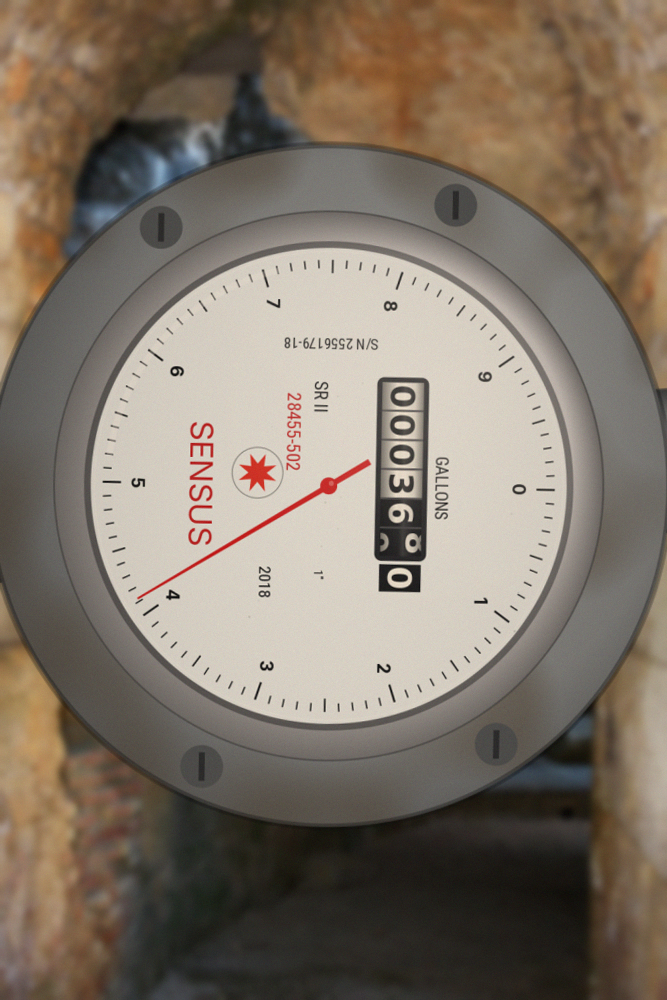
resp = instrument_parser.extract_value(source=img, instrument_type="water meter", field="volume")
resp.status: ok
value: 3684.1 gal
